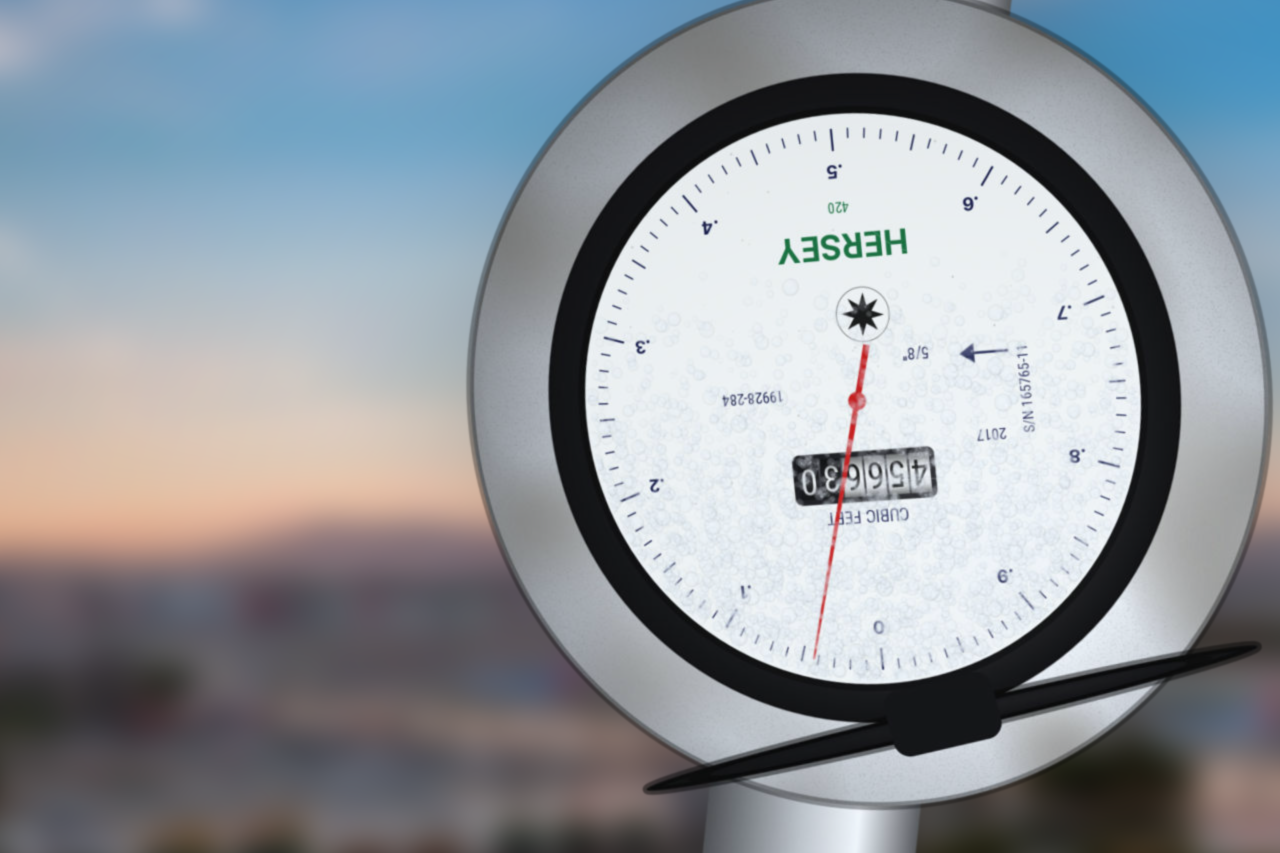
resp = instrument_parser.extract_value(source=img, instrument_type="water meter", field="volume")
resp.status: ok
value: 456630.04 ft³
